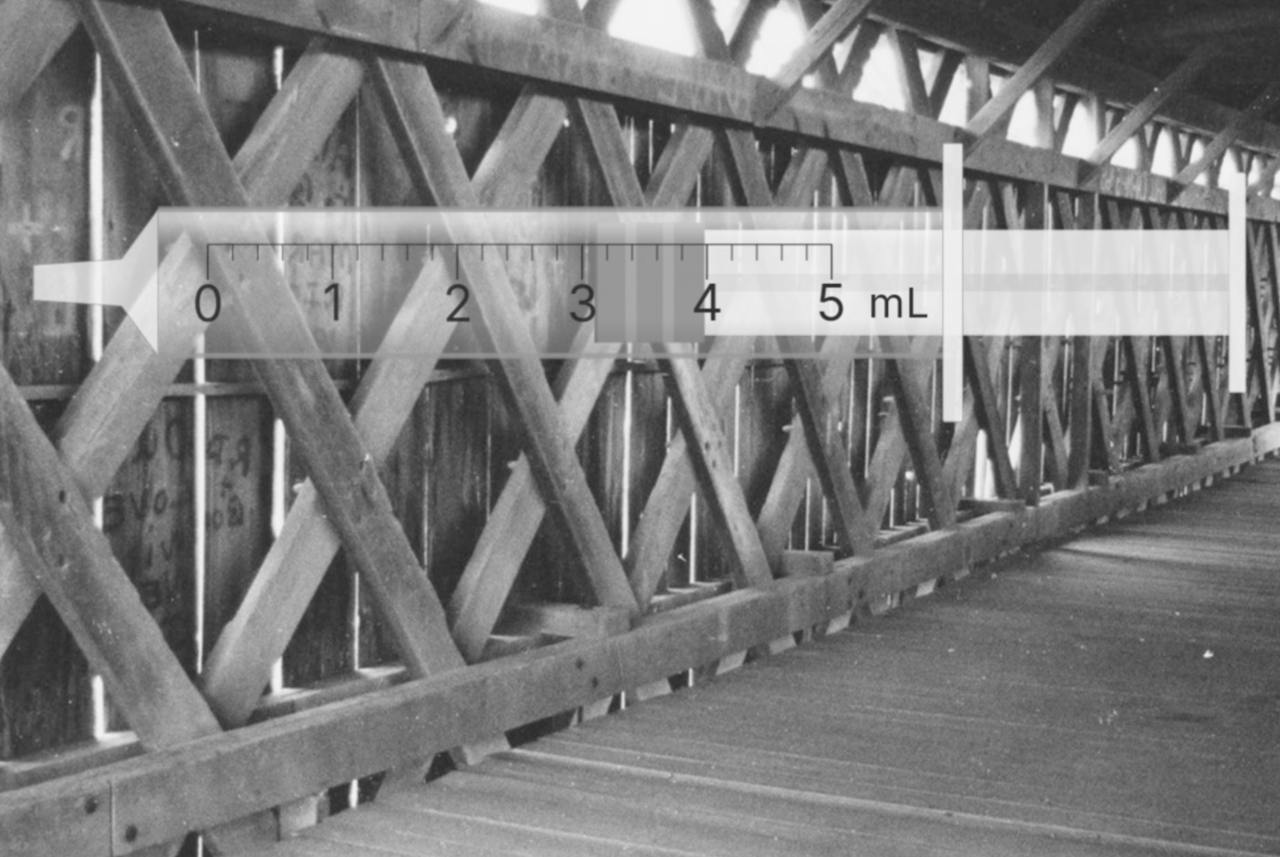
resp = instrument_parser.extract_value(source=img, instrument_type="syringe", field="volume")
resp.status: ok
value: 3.1 mL
